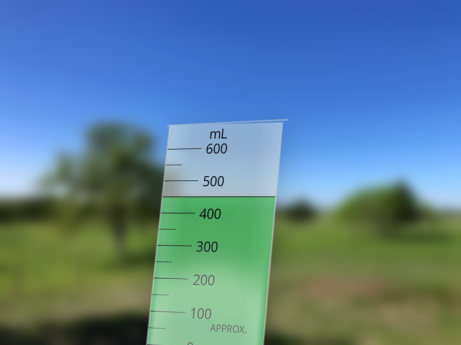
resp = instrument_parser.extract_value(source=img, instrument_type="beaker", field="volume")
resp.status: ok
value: 450 mL
